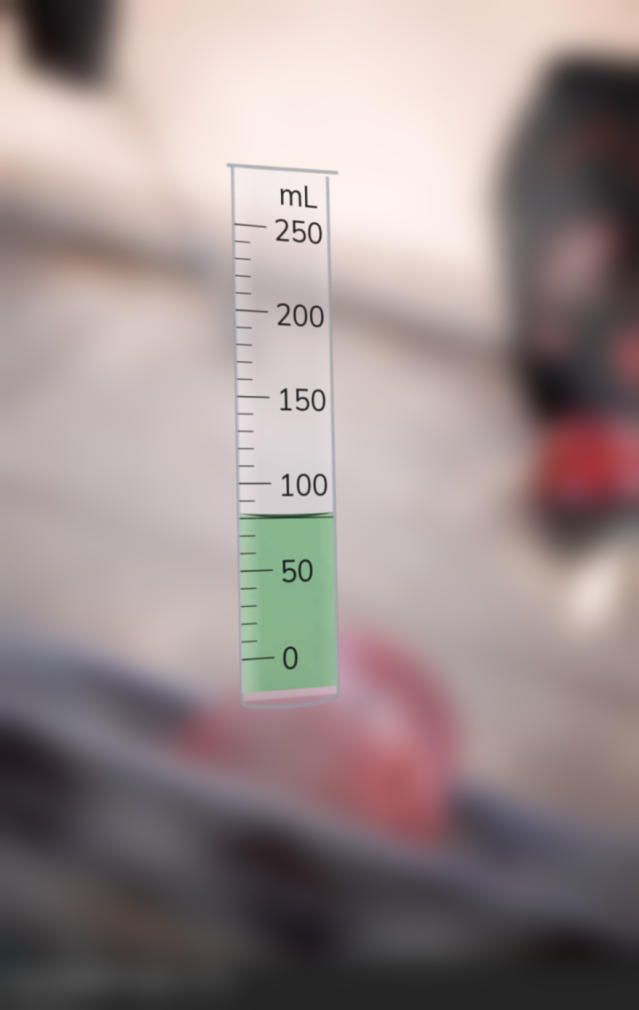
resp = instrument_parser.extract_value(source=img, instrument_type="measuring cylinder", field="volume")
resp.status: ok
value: 80 mL
